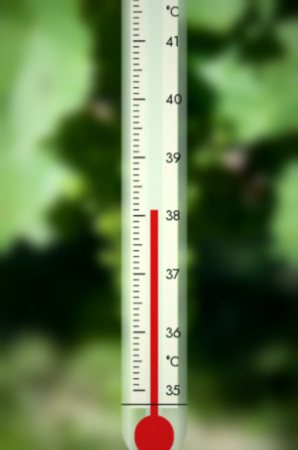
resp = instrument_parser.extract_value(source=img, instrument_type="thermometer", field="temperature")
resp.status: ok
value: 38.1 °C
